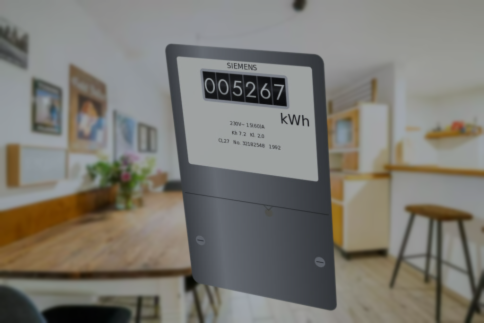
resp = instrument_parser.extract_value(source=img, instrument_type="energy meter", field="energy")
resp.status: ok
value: 5267 kWh
